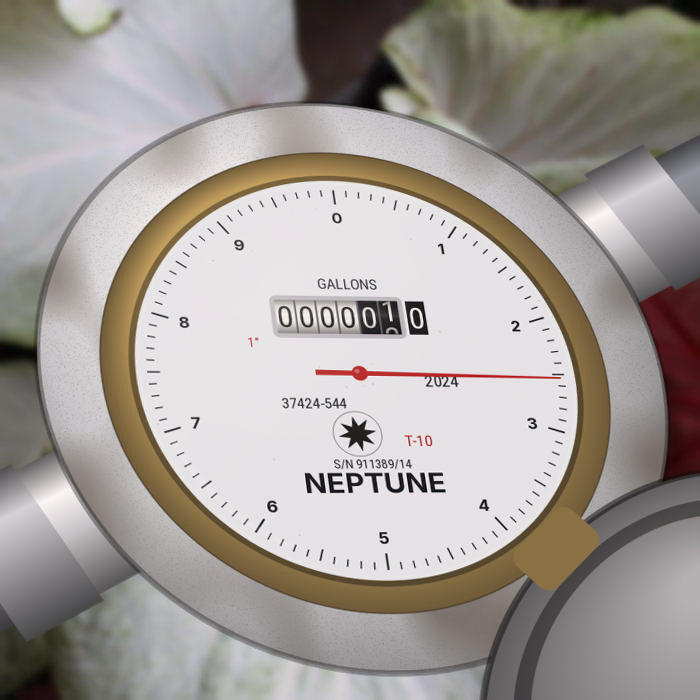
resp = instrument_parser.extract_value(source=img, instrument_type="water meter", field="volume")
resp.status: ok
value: 12.5 gal
